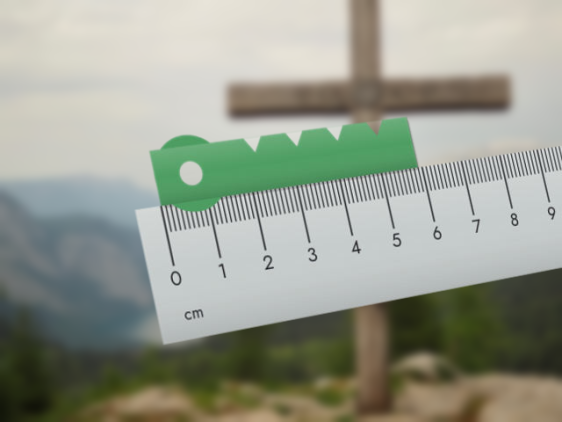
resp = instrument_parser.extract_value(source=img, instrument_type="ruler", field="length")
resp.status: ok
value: 5.9 cm
